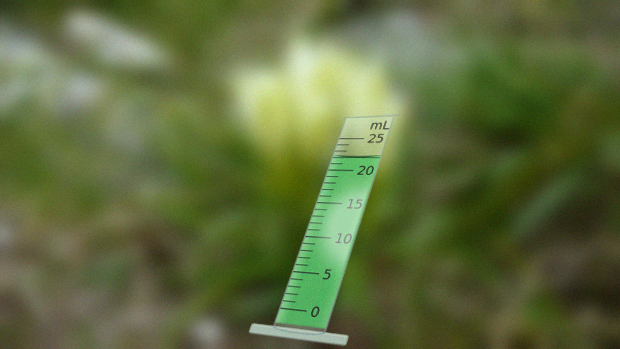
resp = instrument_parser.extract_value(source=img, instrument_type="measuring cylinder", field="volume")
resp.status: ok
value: 22 mL
